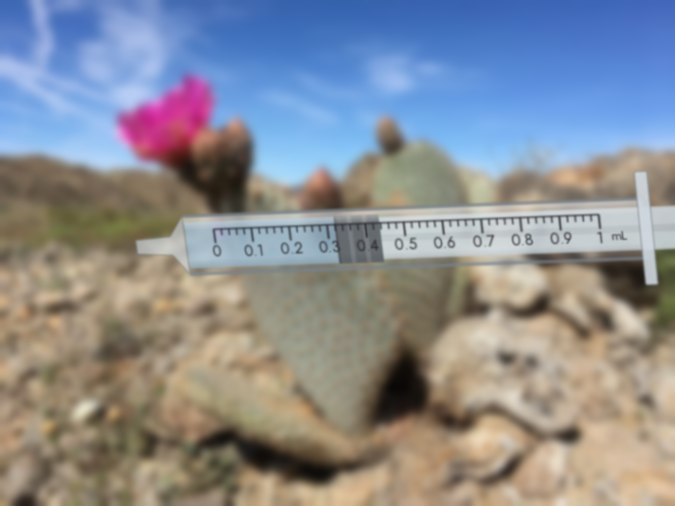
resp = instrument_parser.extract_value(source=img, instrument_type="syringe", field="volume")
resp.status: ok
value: 0.32 mL
